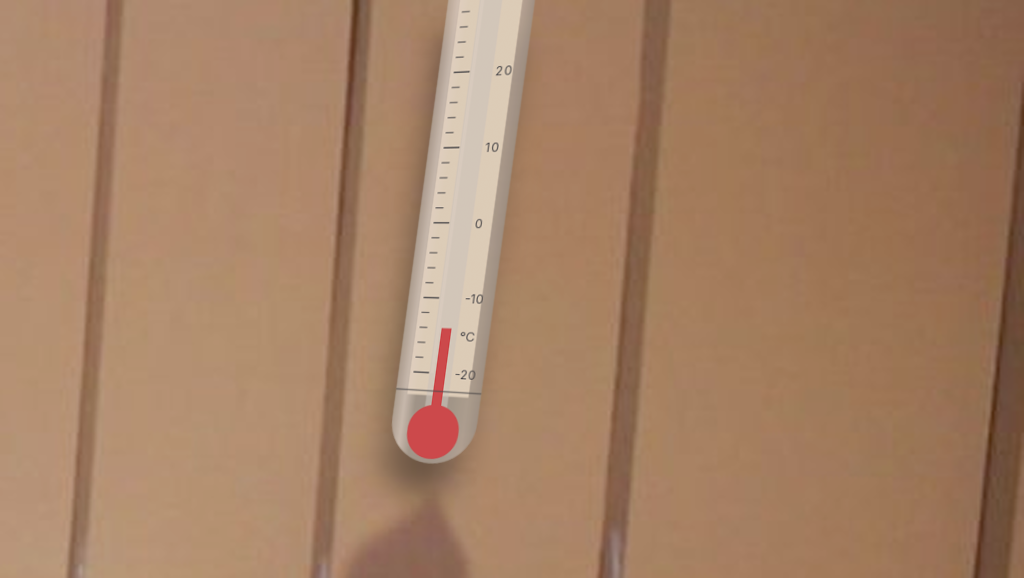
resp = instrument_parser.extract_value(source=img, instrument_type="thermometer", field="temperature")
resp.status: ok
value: -14 °C
